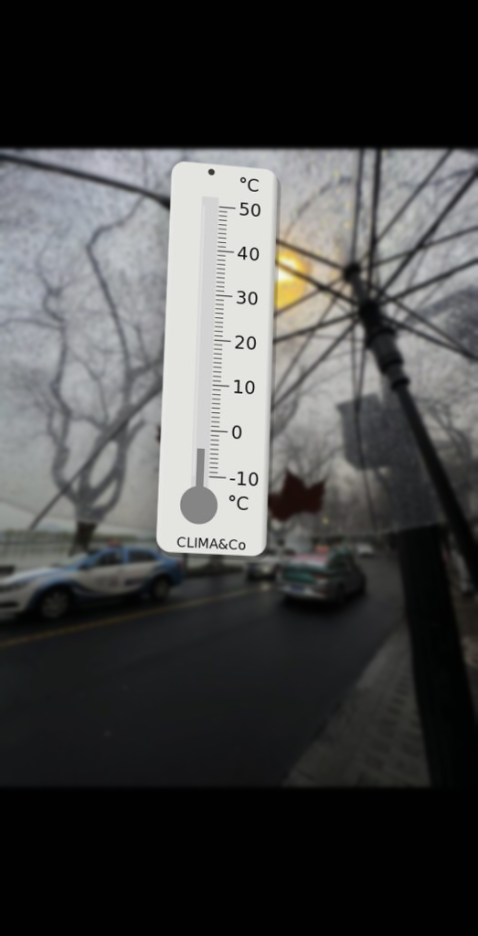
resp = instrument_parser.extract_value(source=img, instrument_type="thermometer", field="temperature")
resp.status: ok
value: -4 °C
